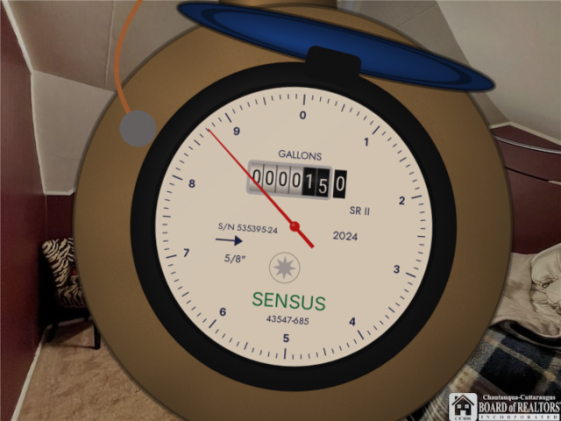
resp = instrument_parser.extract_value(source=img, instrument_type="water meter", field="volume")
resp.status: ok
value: 148.7 gal
